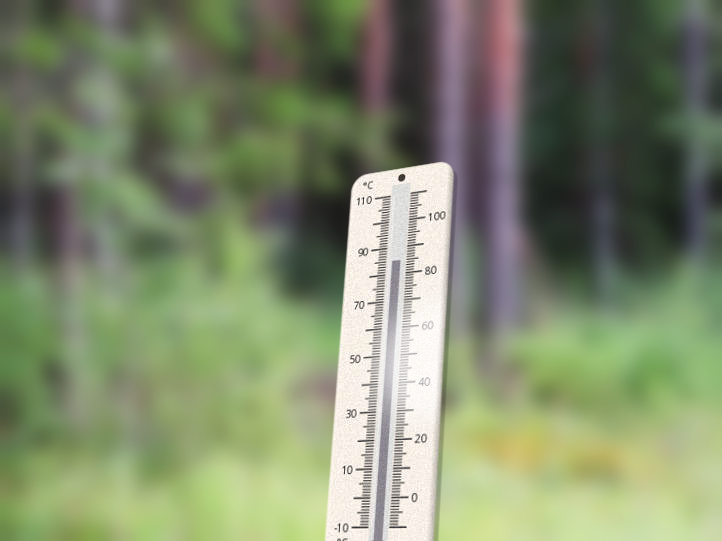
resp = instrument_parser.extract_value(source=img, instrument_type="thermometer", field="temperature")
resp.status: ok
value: 85 °C
